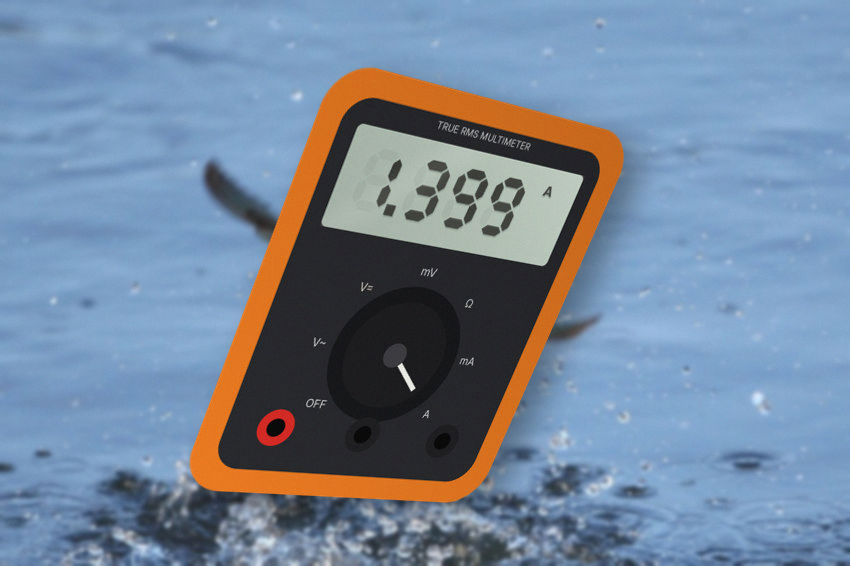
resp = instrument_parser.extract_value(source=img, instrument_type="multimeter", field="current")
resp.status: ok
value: 1.399 A
